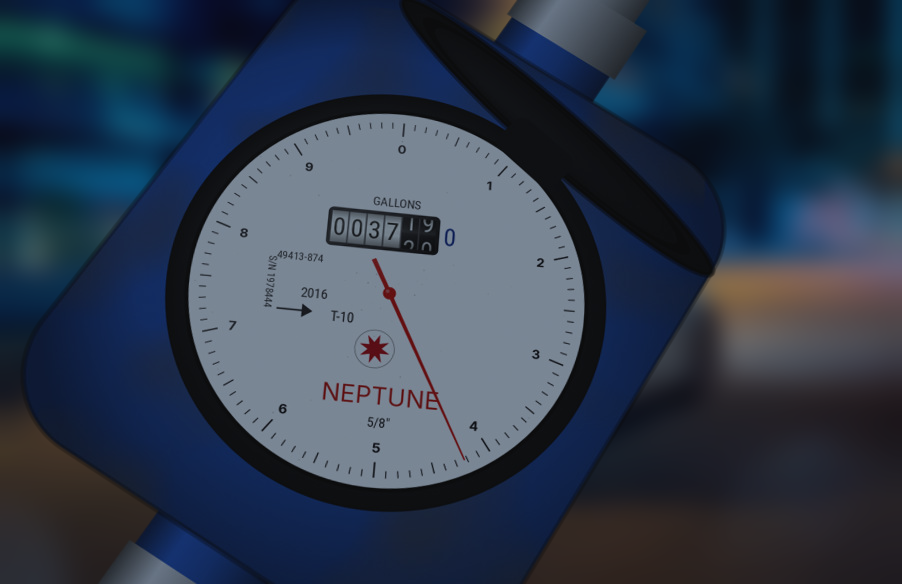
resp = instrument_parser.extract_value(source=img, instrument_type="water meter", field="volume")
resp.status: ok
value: 37194.2 gal
